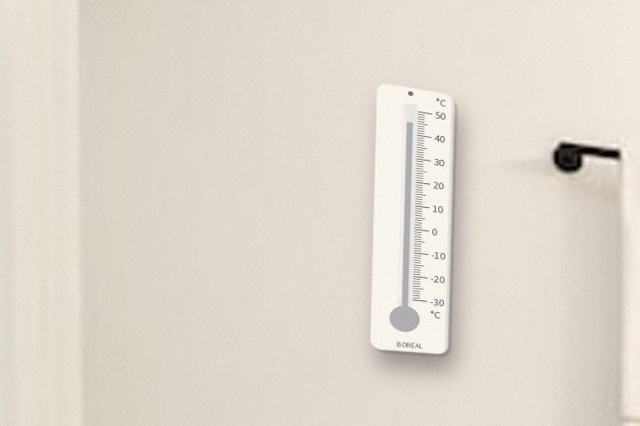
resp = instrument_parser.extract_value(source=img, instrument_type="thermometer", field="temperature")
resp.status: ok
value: 45 °C
